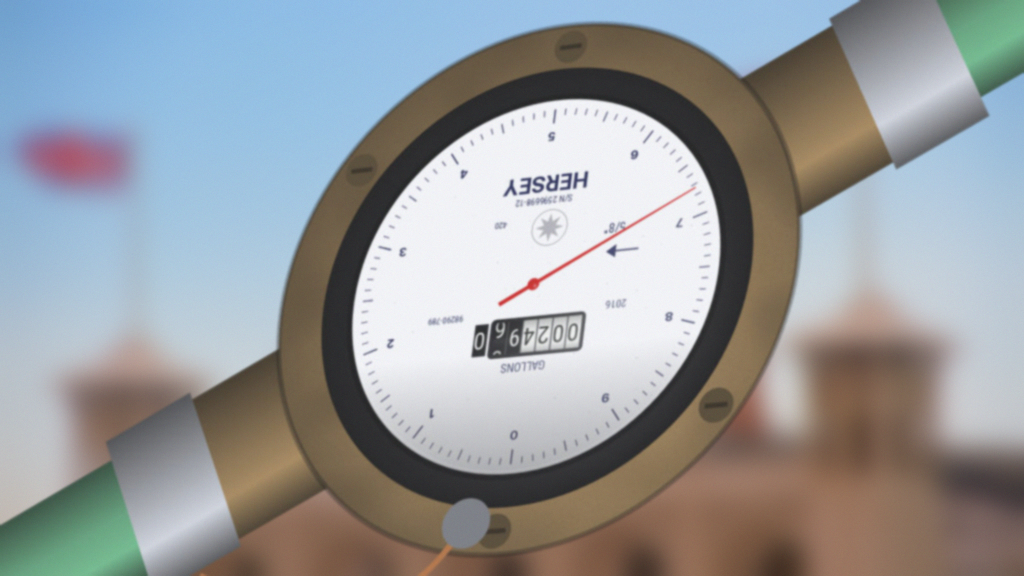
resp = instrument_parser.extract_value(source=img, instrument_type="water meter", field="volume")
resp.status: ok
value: 24956.7 gal
